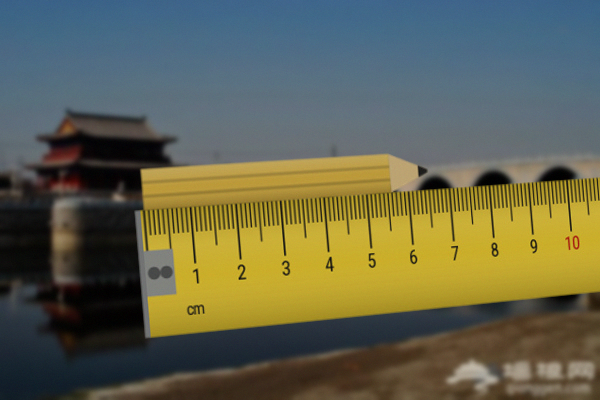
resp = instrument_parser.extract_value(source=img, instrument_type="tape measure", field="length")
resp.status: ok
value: 6.5 cm
